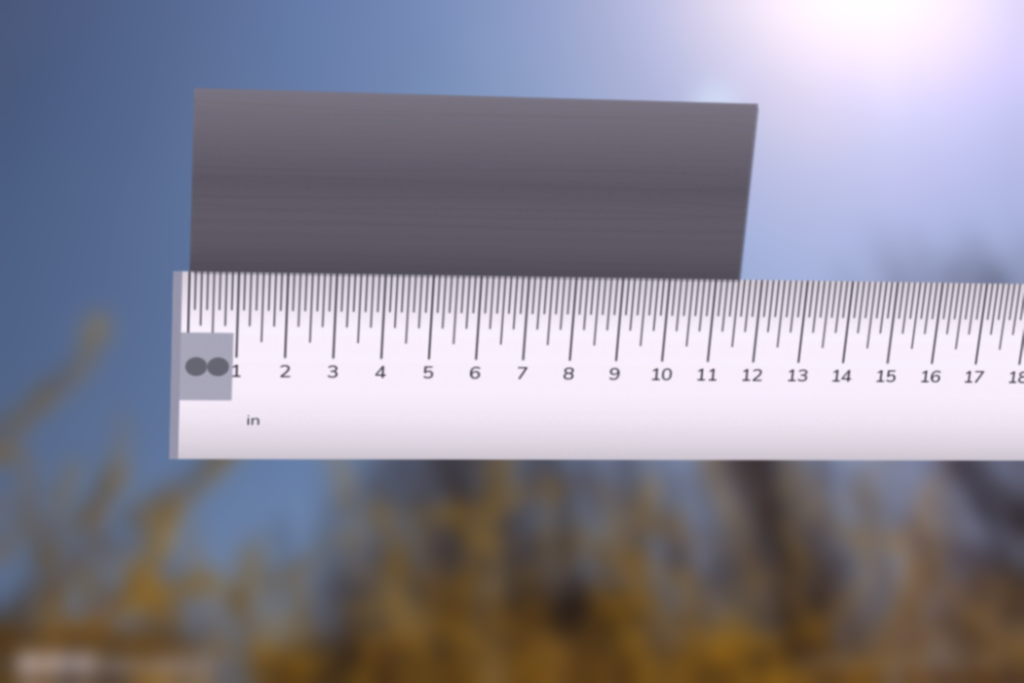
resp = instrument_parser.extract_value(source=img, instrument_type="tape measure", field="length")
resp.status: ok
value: 11.5 in
